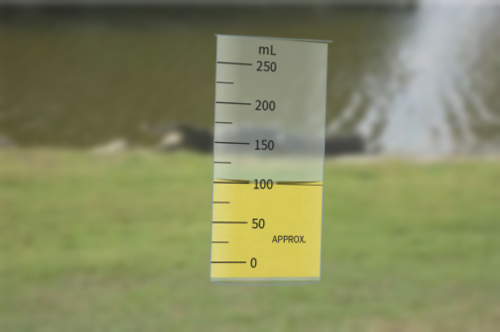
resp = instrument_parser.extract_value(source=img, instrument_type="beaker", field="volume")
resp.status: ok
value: 100 mL
